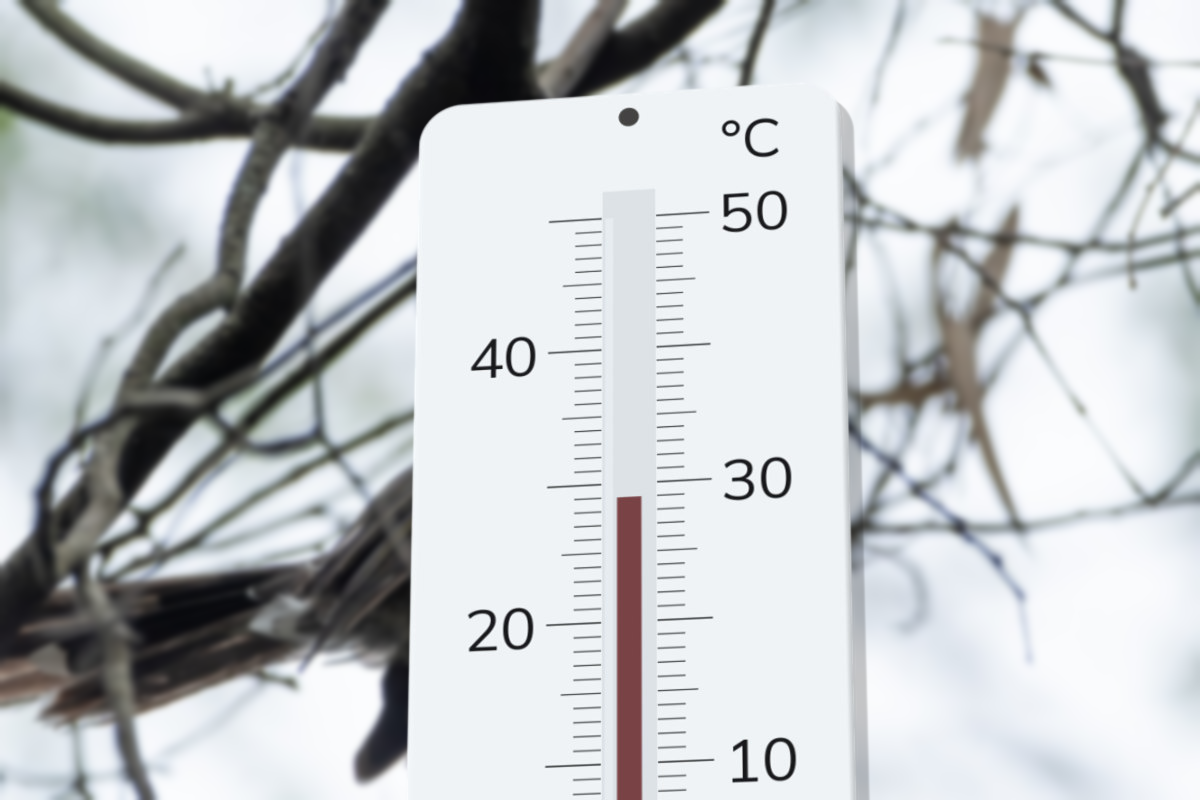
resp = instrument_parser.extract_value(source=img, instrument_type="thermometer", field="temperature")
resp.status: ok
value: 29 °C
